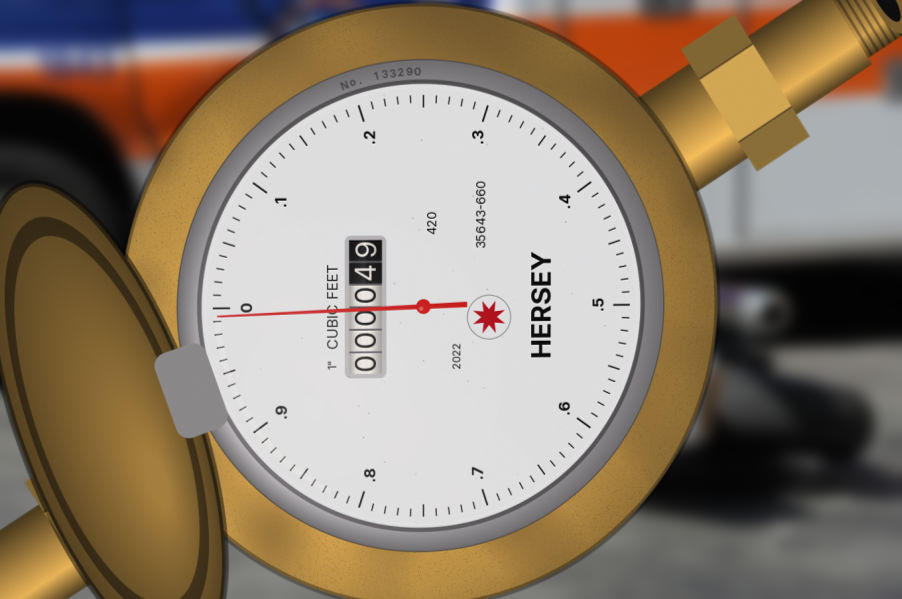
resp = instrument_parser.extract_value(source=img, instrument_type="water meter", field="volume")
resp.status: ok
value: 48.99 ft³
